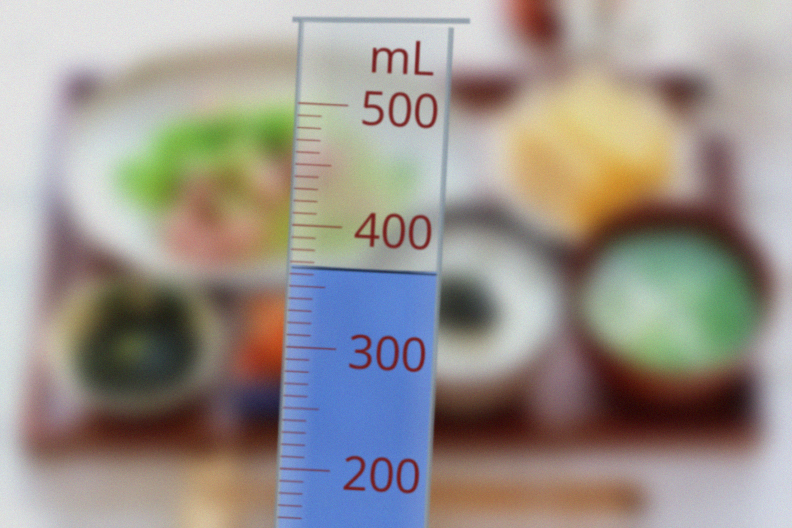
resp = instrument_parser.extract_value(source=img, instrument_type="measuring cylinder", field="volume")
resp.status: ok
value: 365 mL
